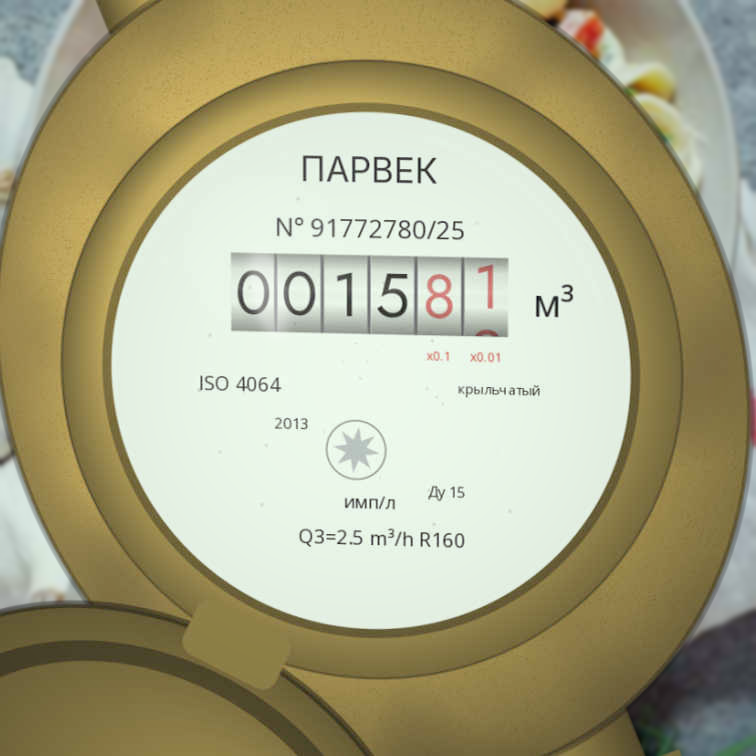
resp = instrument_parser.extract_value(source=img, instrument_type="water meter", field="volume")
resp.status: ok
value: 15.81 m³
